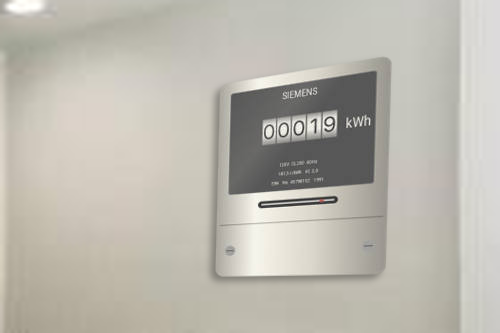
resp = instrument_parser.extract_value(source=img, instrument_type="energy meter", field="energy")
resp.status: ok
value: 19 kWh
